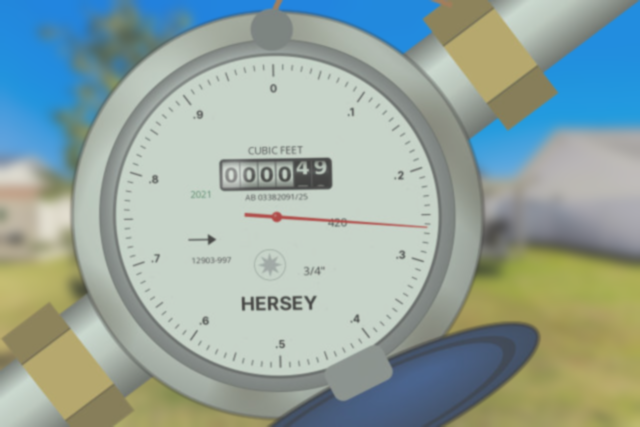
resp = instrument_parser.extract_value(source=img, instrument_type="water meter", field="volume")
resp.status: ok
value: 49.26 ft³
